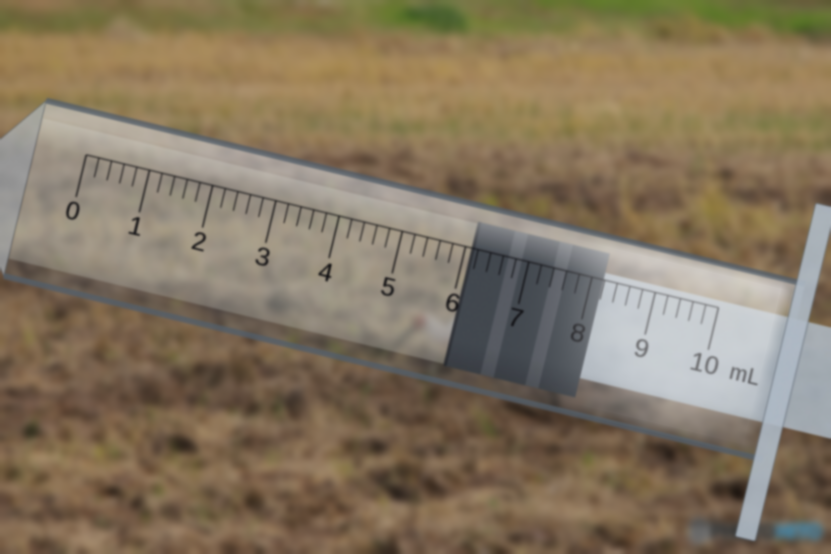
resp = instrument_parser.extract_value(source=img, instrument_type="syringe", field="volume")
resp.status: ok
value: 6.1 mL
